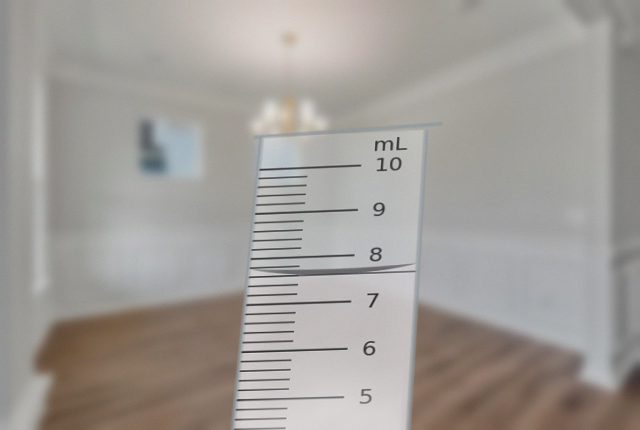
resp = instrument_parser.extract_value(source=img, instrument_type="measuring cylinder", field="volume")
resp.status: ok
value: 7.6 mL
